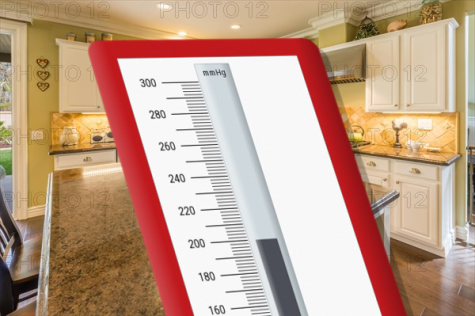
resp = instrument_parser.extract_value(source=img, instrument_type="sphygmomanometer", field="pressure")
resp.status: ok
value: 200 mmHg
